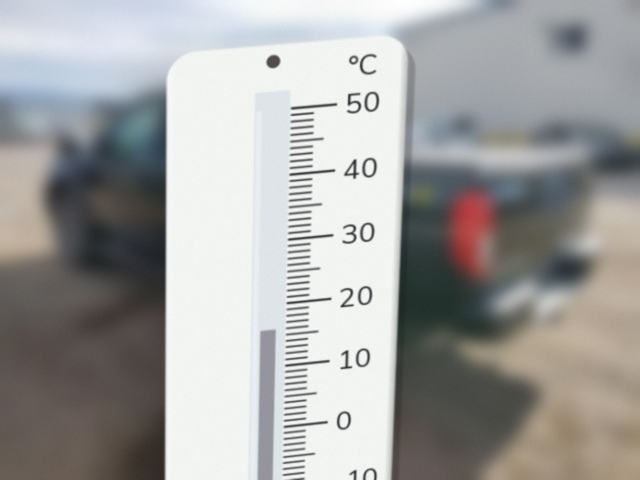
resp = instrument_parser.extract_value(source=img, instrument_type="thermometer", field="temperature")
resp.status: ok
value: 16 °C
